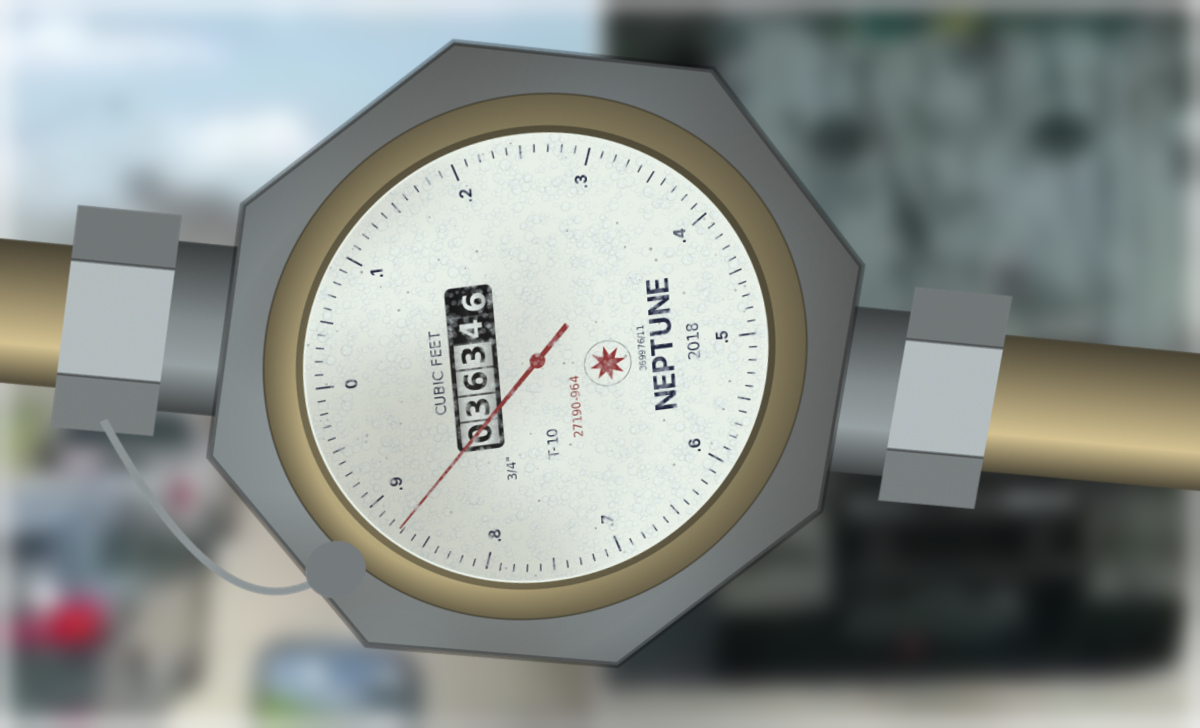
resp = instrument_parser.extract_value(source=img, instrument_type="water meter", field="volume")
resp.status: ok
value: 36345.87 ft³
